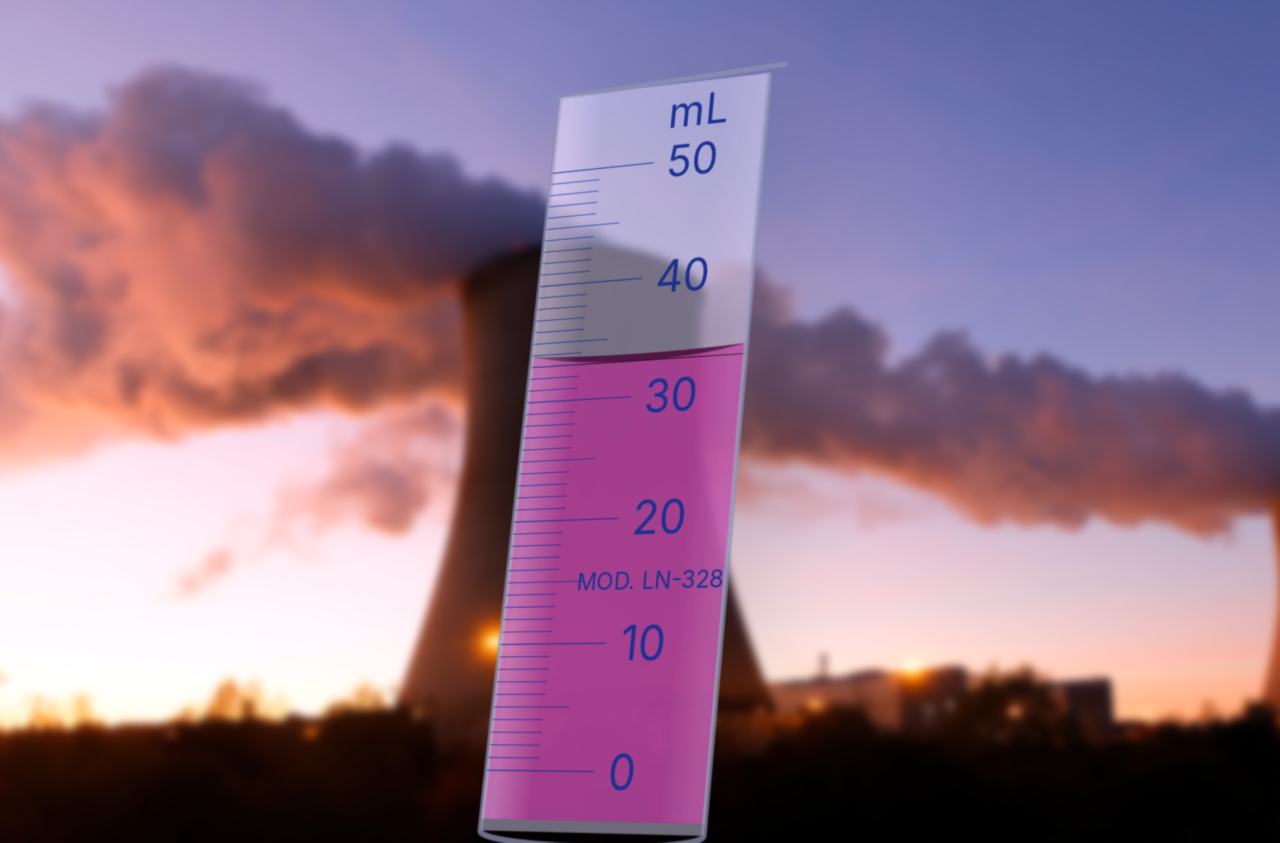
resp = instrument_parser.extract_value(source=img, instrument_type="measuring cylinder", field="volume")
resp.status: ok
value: 33 mL
